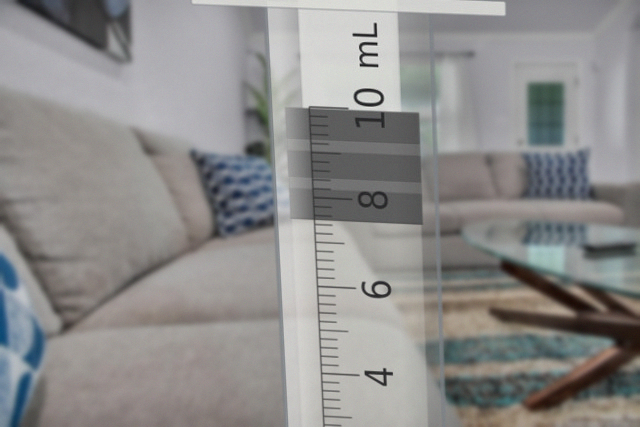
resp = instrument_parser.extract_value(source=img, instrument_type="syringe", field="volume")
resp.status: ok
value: 7.5 mL
